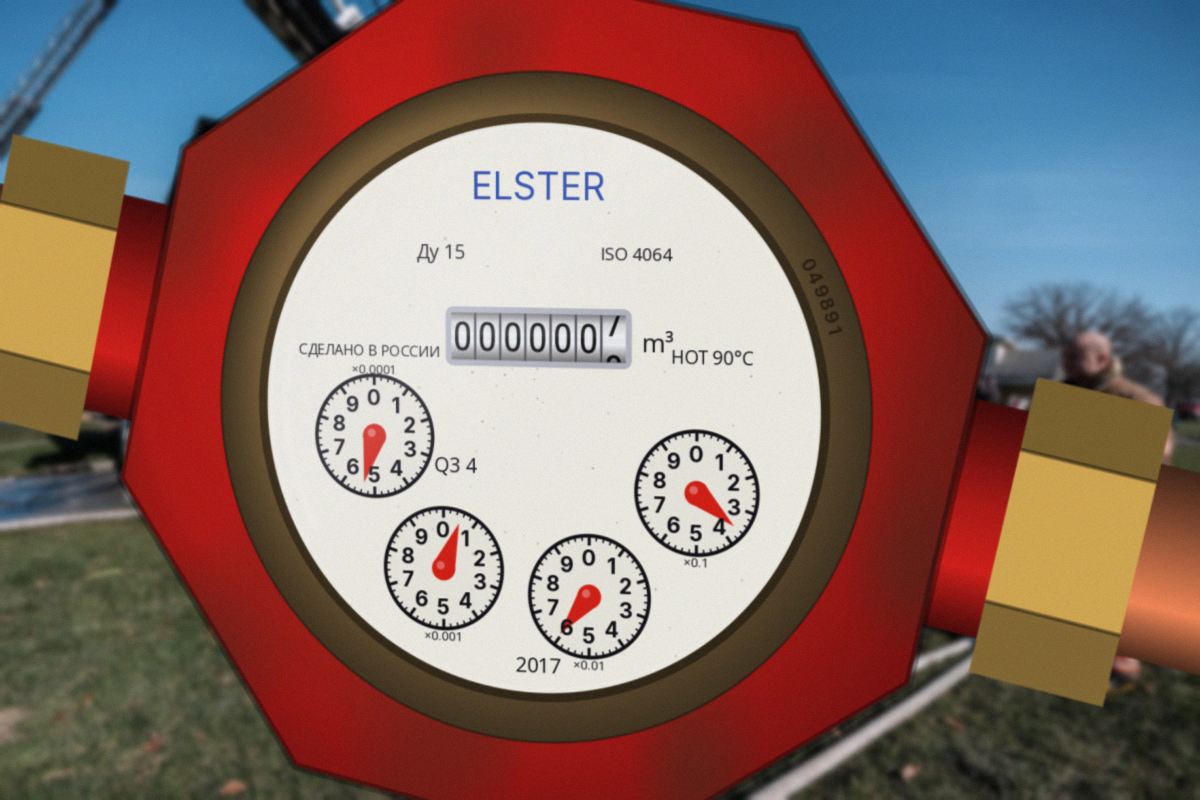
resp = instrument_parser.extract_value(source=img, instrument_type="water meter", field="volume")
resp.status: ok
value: 7.3605 m³
